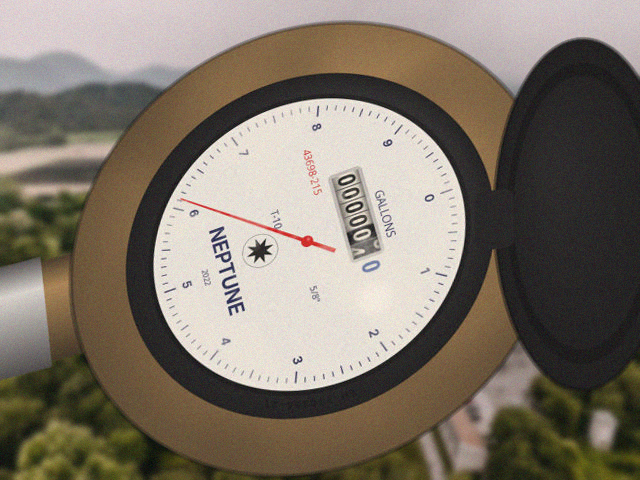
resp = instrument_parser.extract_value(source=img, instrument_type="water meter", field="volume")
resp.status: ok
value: 36.1 gal
